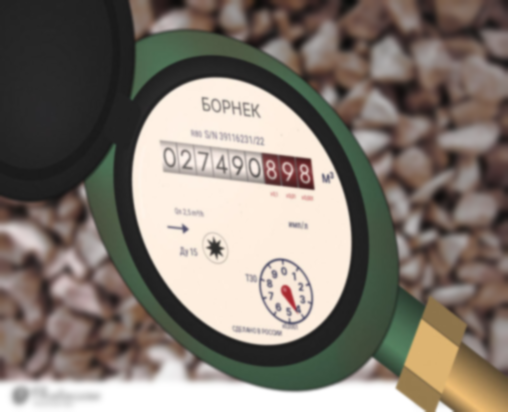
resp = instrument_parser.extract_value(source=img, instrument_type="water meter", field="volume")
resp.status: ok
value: 27490.8984 m³
